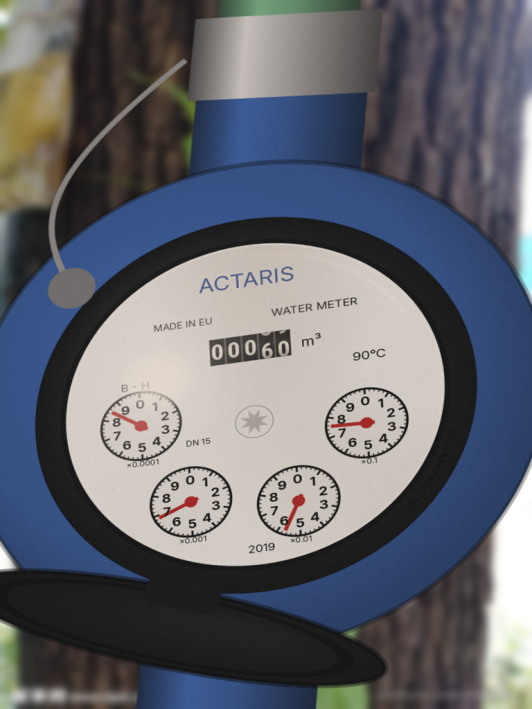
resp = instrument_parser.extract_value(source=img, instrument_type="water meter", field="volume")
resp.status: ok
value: 59.7568 m³
